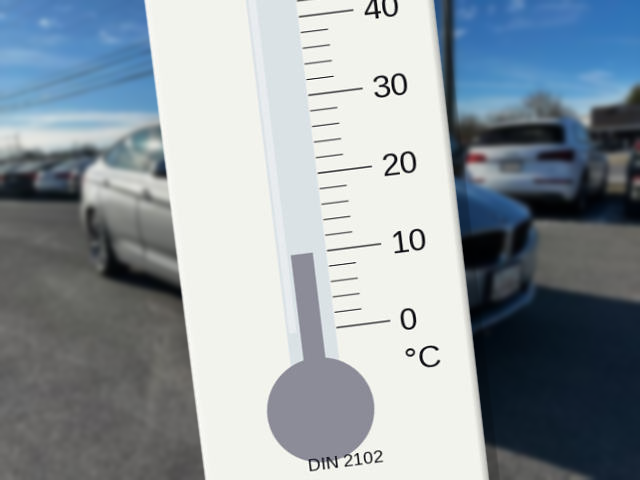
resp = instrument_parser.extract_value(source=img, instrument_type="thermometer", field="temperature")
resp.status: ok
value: 10 °C
